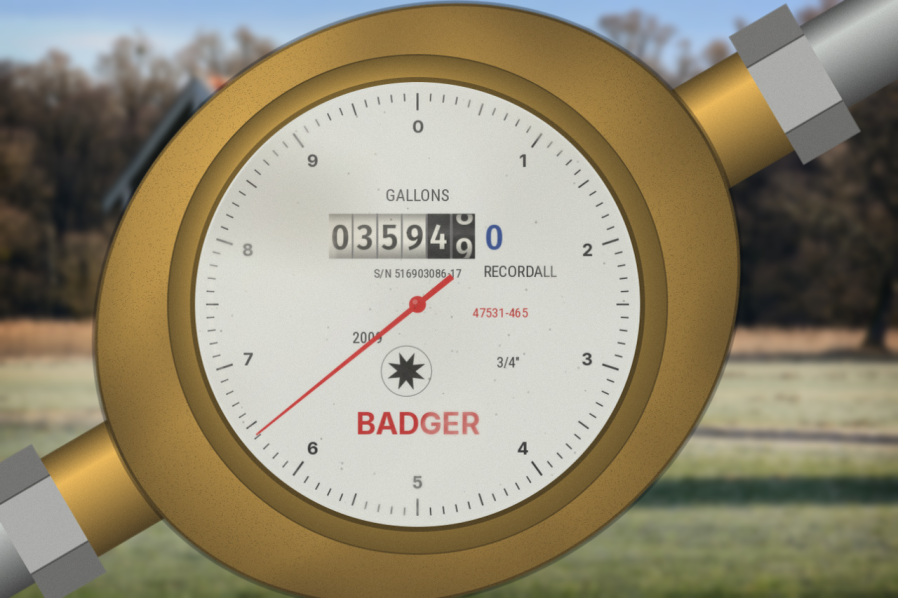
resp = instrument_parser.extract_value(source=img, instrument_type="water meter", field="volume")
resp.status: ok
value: 359486.4 gal
